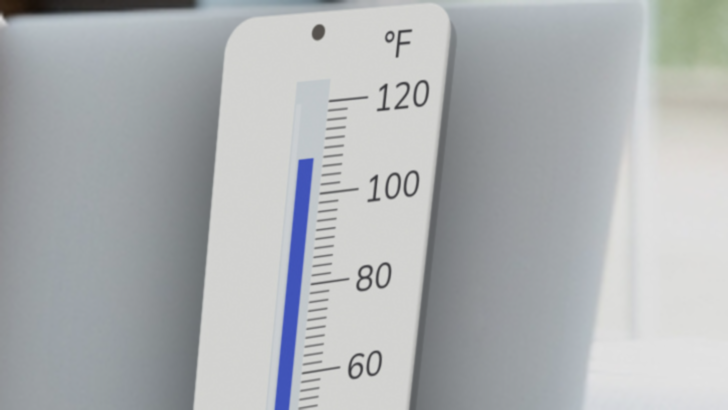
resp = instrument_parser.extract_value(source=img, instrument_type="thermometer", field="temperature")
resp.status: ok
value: 108 °F
